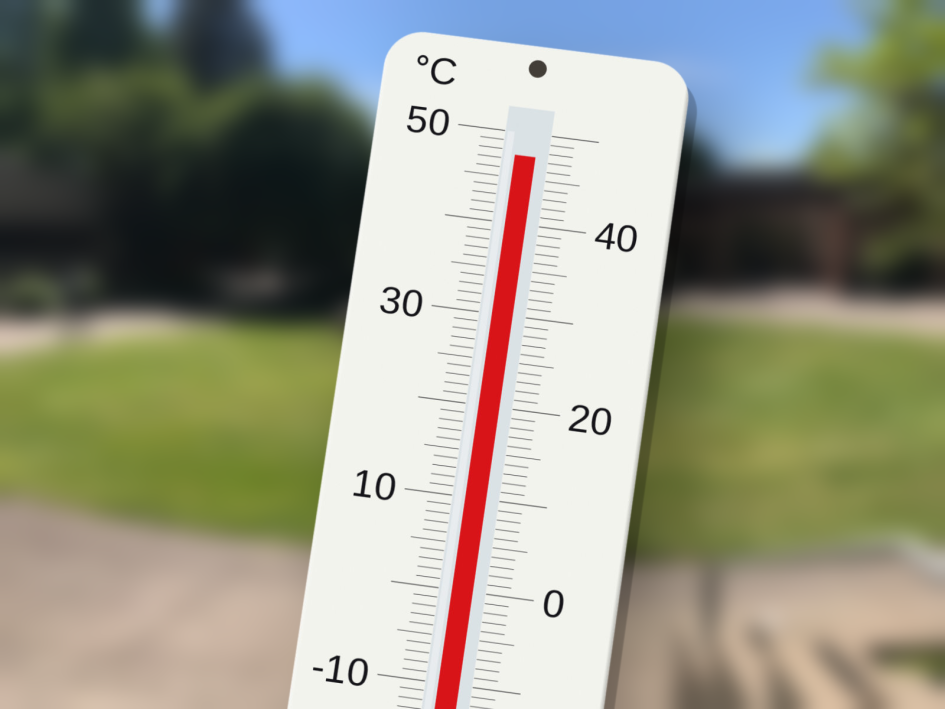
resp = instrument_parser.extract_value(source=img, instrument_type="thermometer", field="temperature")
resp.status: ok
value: 47.5 °C
